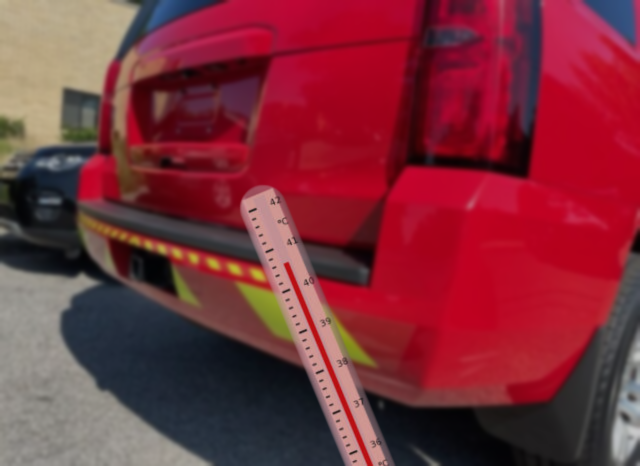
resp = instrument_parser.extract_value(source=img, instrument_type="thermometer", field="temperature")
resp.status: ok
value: 40.6 °C
